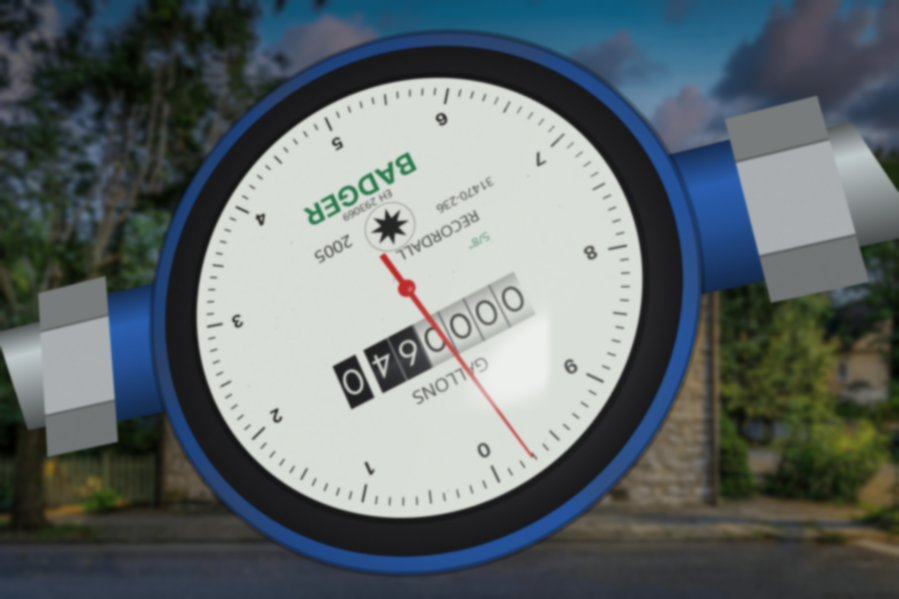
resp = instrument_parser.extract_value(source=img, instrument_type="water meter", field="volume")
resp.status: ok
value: 639.7 gal
